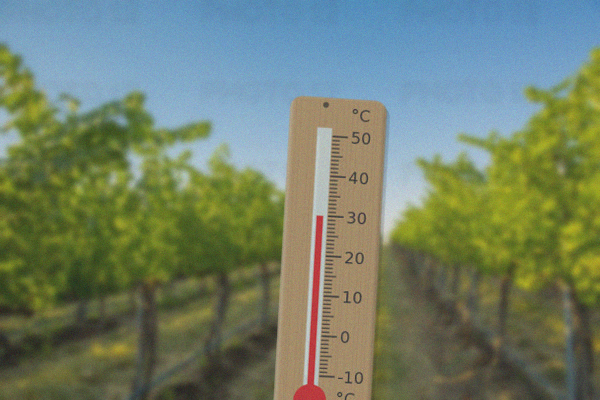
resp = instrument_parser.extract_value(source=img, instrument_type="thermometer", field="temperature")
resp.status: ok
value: 30 °C
